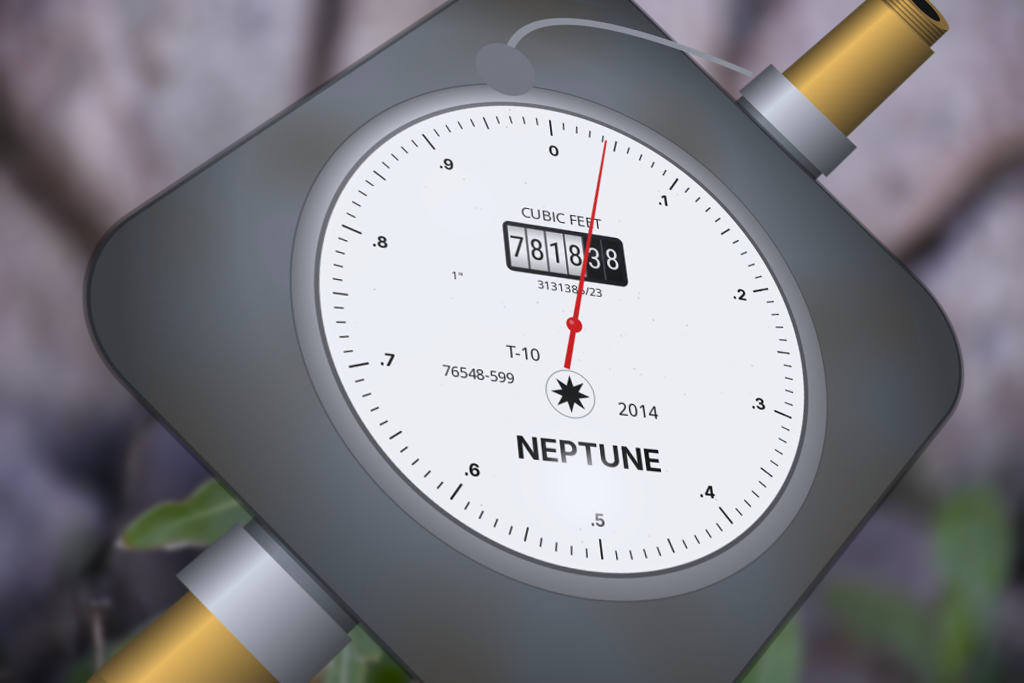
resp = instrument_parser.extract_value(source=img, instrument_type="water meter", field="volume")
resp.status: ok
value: 781838.04 ft³
